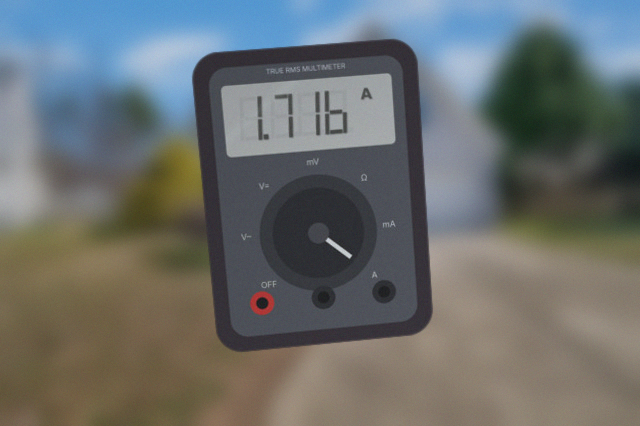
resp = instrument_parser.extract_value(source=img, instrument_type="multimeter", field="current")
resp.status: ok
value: 1.716 A
